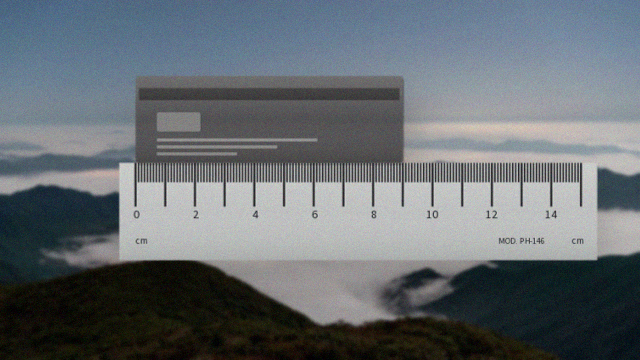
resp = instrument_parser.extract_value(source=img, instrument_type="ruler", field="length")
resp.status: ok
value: 9 cm
